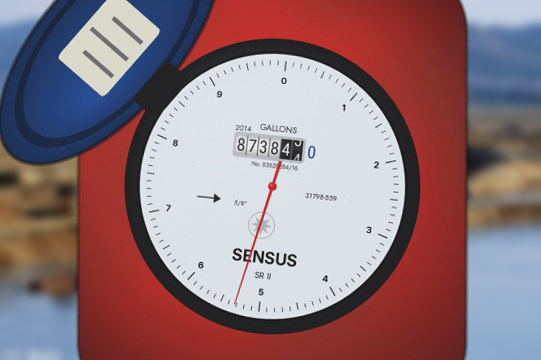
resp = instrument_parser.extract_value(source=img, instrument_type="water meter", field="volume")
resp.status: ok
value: 8738435.3 gal
